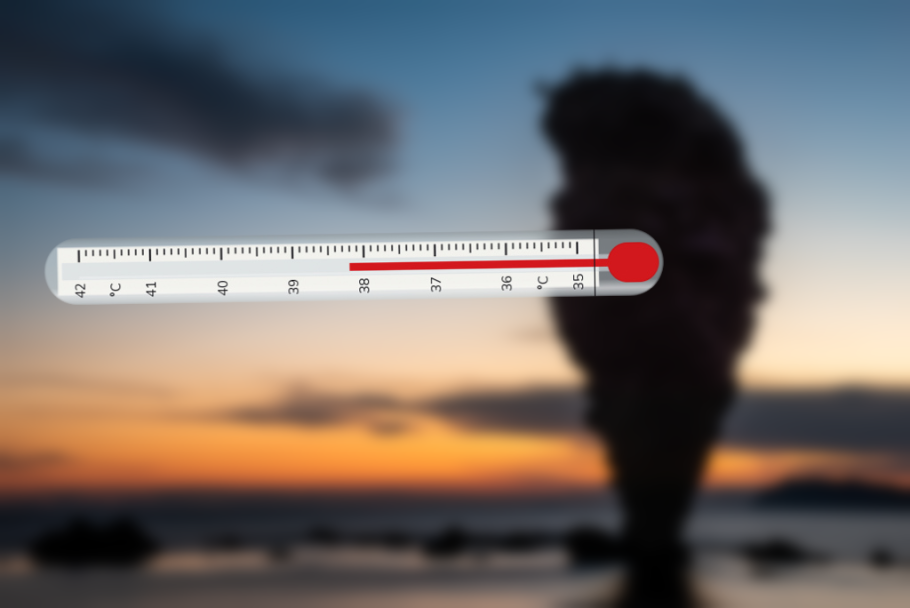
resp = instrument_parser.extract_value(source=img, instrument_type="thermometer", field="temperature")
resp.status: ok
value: 38.2 °C
